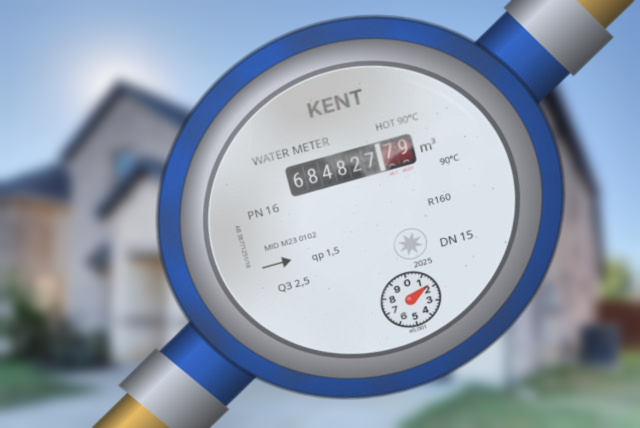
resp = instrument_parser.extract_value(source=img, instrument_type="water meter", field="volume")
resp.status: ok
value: 684827.791 m³
